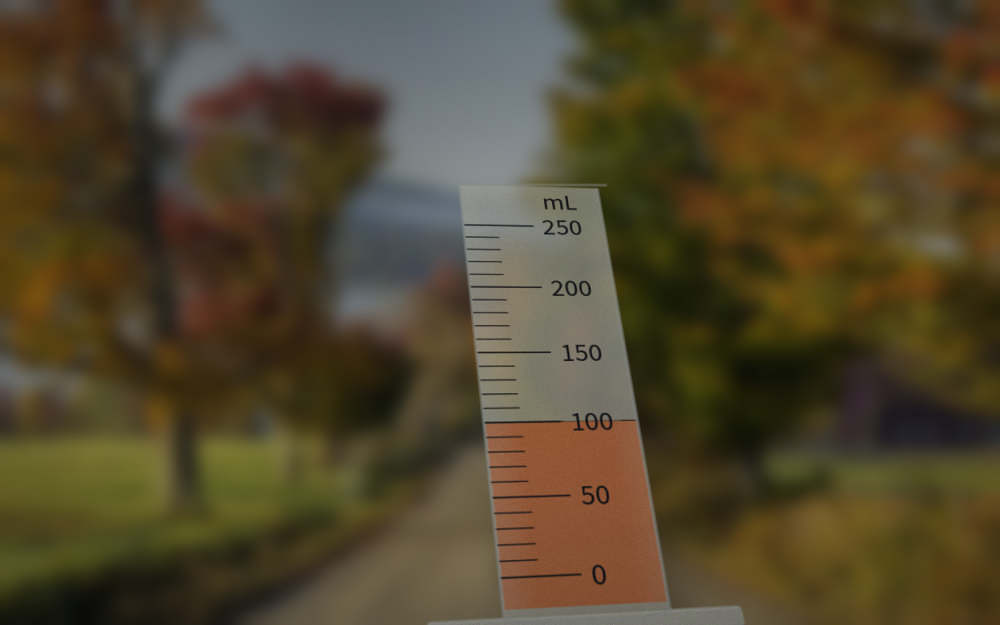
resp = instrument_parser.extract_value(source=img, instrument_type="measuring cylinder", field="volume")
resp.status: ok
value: 100 mL
